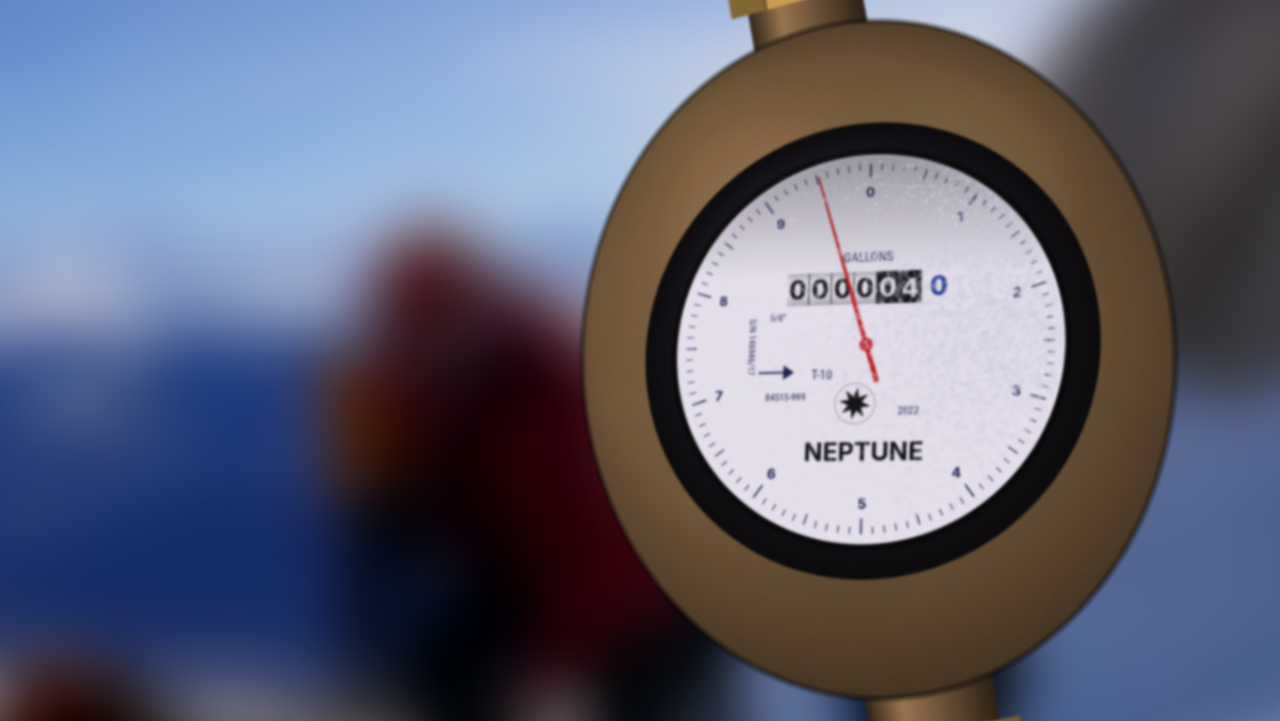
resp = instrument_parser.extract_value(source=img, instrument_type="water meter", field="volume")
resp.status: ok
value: 39.5 gal
